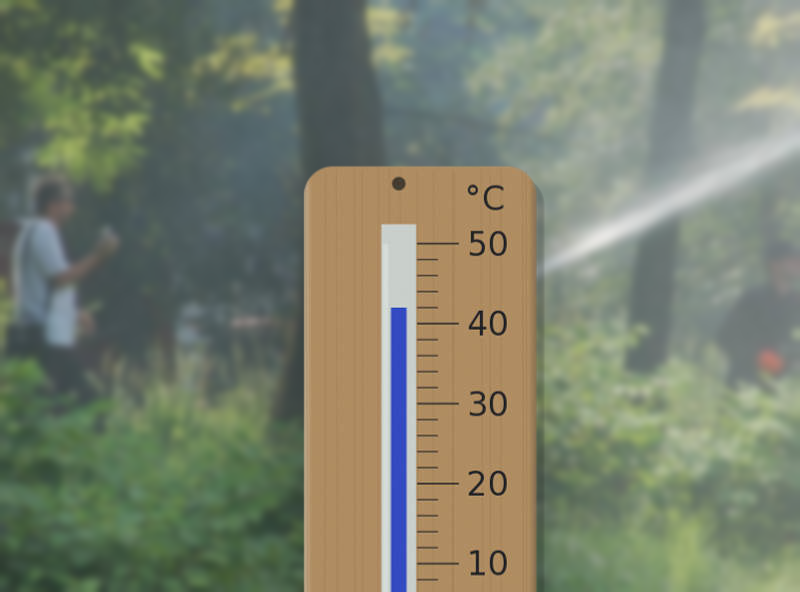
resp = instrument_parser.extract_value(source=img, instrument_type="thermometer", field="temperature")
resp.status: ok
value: 42 °C
